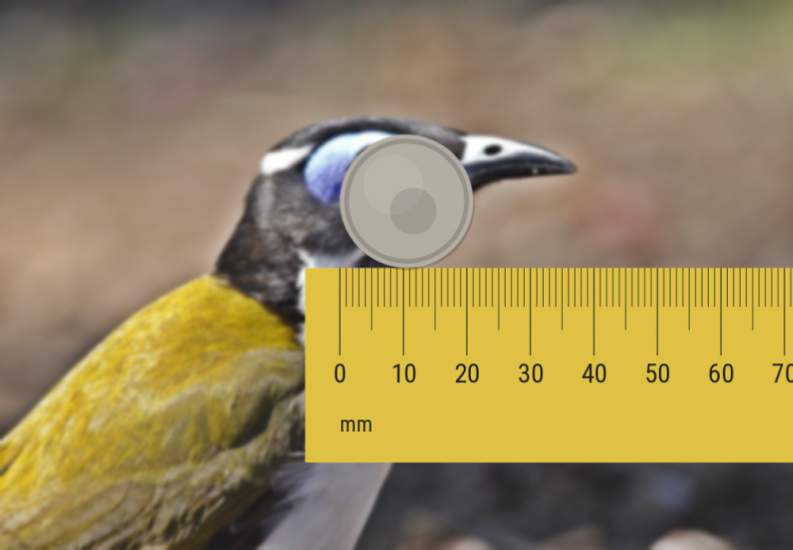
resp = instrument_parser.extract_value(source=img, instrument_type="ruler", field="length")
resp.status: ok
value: 21 mm
